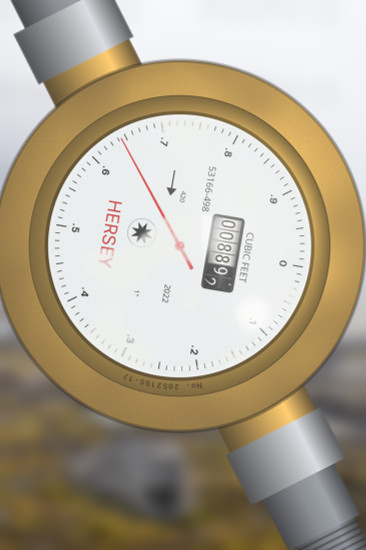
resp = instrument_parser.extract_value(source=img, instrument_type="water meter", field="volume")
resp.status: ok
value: 8891.64 ft³
